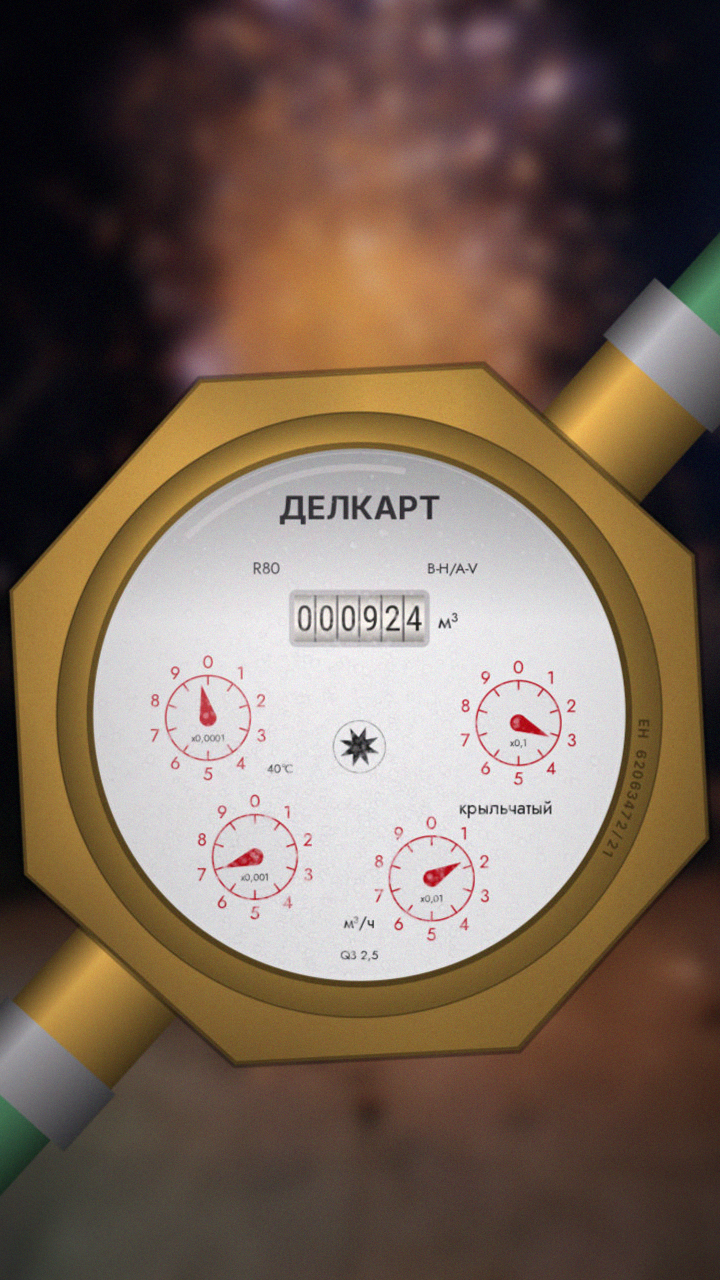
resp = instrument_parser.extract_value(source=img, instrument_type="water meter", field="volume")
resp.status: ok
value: 924.3169 m³
